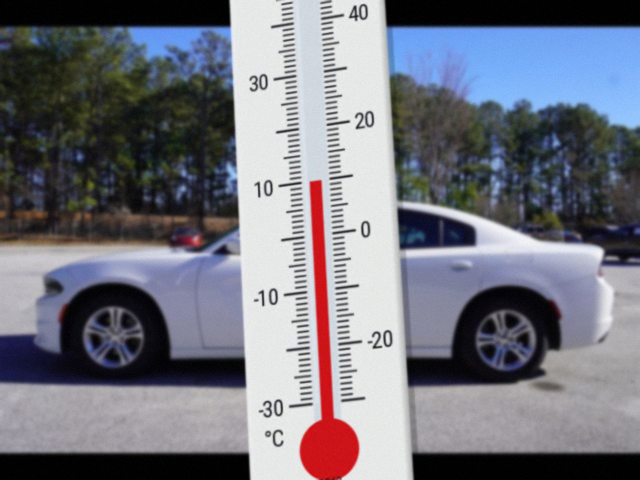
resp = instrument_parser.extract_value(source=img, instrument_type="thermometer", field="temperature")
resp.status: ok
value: 10 °C
